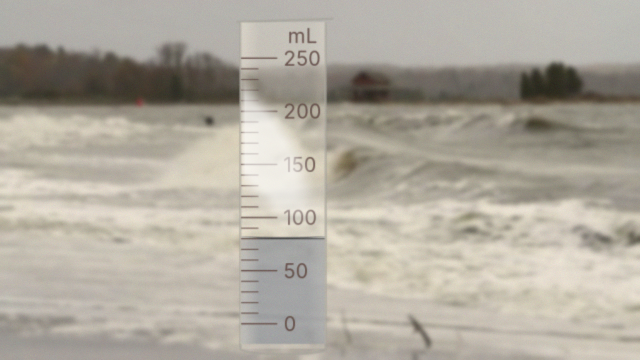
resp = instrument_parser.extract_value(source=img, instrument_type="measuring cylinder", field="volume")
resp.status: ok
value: 80 mL
